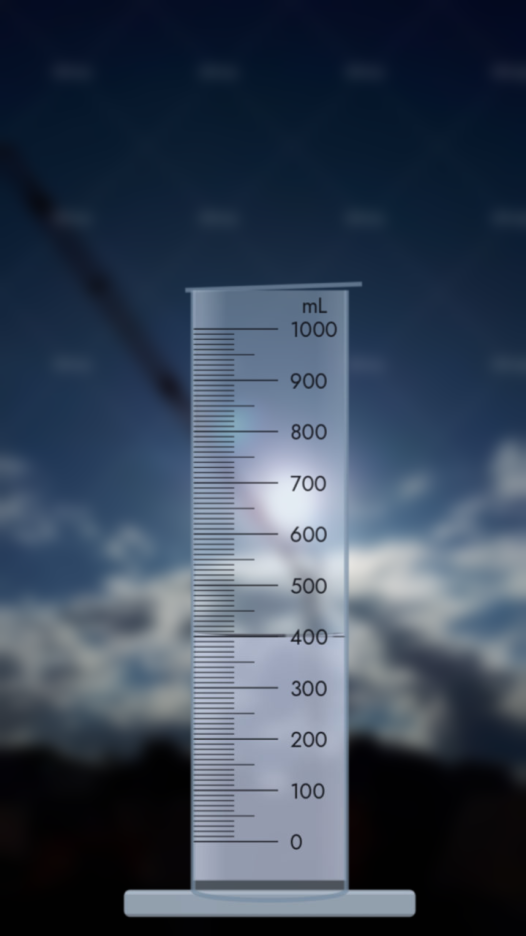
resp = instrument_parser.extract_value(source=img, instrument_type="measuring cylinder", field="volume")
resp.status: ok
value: 400 mL
